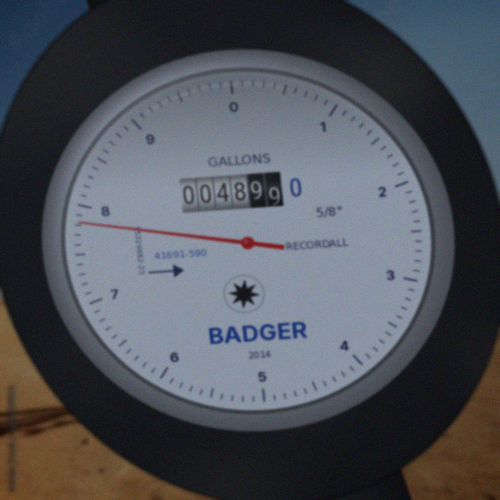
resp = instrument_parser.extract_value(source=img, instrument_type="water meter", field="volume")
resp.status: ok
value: 48987.8 gal
